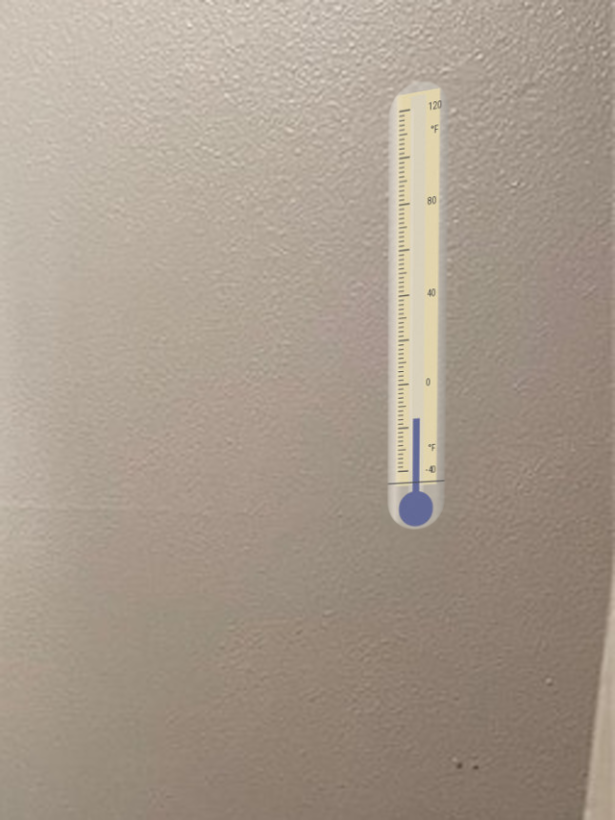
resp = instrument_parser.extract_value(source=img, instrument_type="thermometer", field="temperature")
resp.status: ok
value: -16 °F
